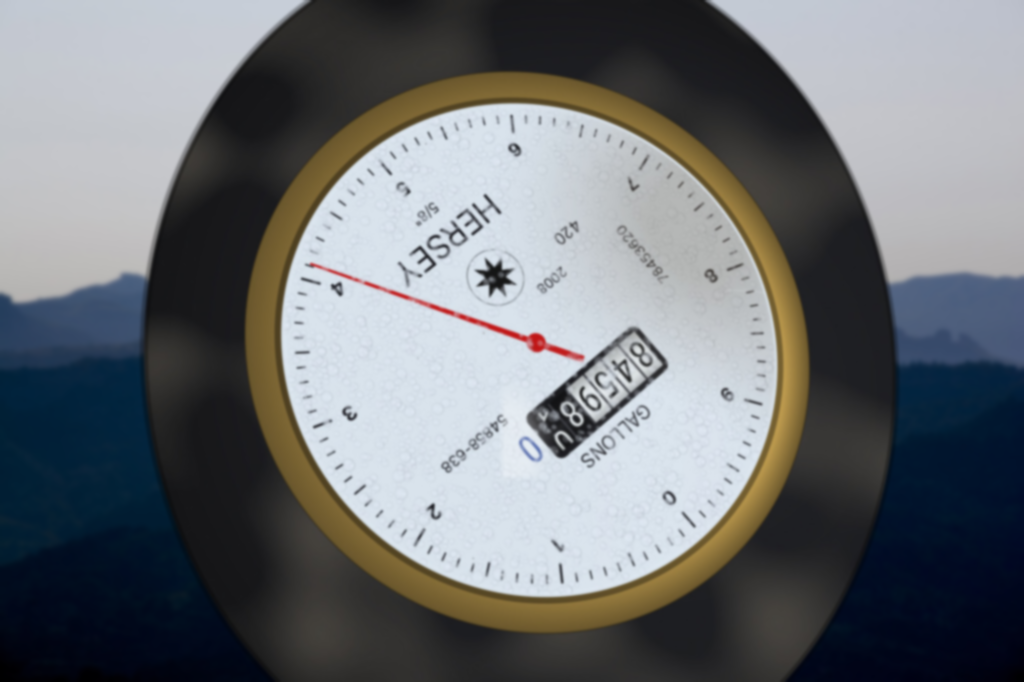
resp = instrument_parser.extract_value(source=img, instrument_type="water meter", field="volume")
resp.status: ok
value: 8459804.1 gal
